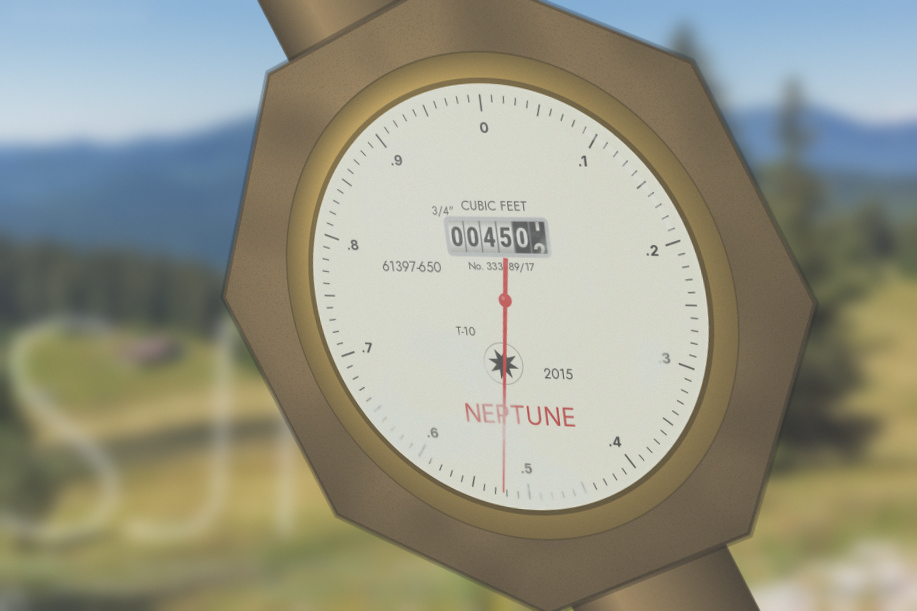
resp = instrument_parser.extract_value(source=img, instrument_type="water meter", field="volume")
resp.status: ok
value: 4501.52 ft³
